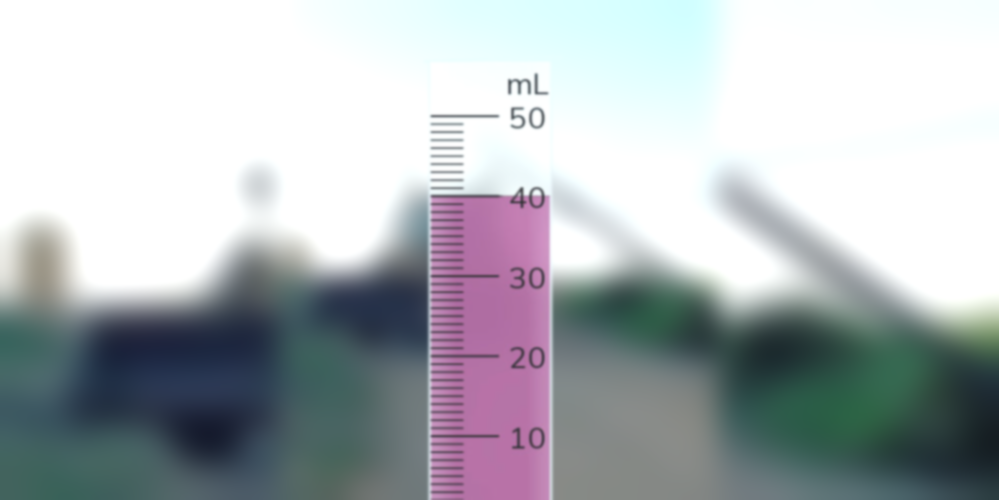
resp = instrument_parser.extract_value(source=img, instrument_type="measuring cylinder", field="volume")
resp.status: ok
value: 40 mL
